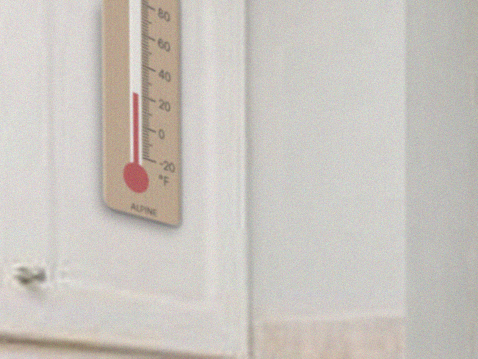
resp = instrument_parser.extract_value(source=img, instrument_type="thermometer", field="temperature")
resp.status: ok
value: 20 °F
